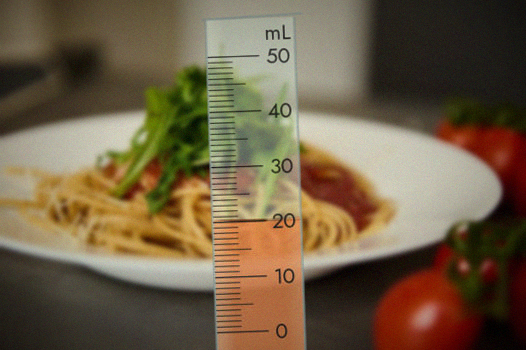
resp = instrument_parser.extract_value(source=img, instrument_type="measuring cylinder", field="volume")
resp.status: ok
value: 20 mL
